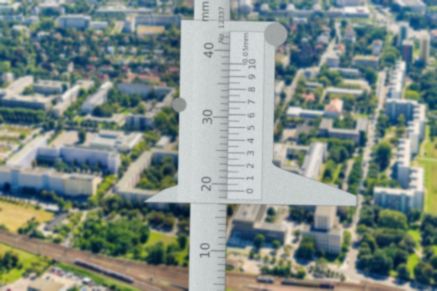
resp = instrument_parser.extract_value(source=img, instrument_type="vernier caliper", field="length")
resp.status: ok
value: 19.0 mm
